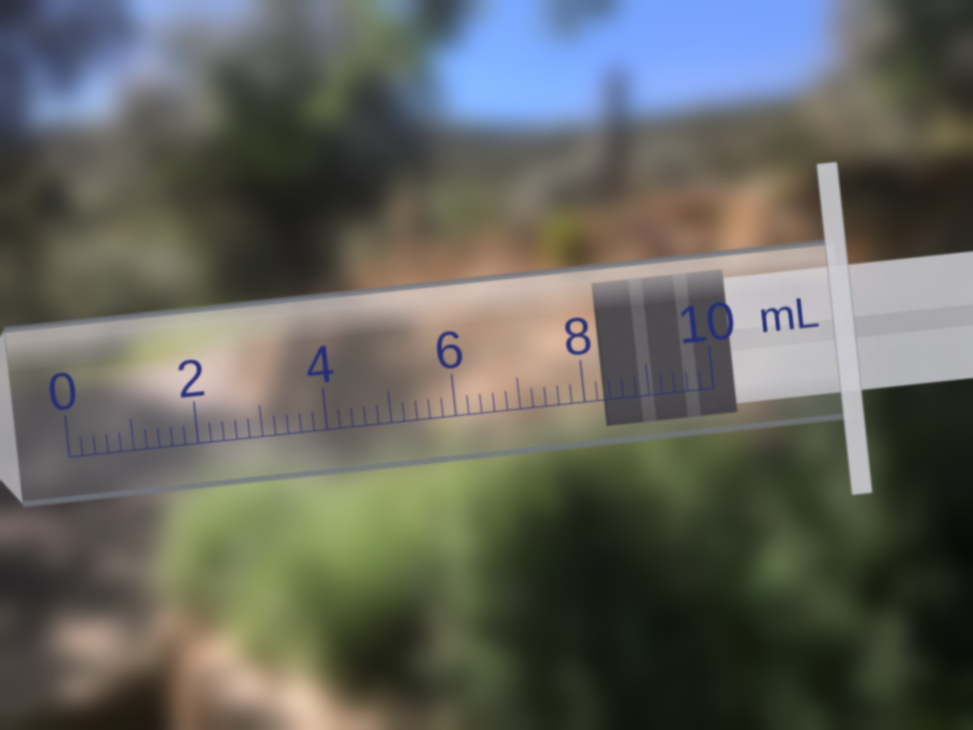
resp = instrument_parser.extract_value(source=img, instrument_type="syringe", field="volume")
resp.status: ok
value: 8.3 mL
